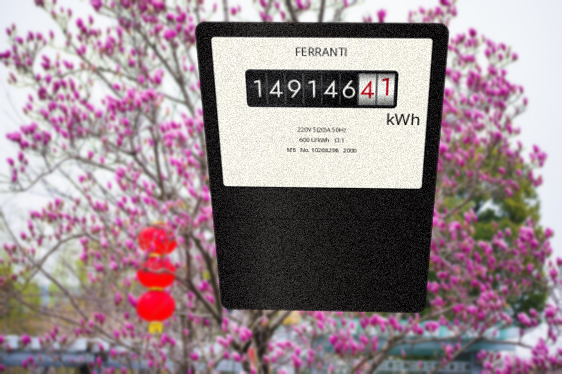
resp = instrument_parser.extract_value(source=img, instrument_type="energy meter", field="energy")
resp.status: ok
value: 149146.41 kWh
